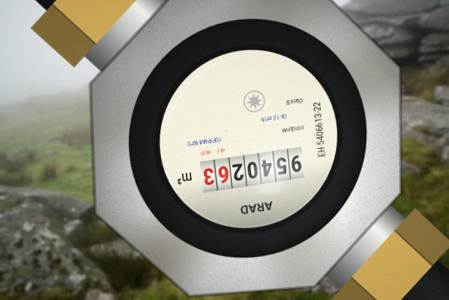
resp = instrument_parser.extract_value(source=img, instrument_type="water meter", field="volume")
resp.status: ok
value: 95402.63 m³
